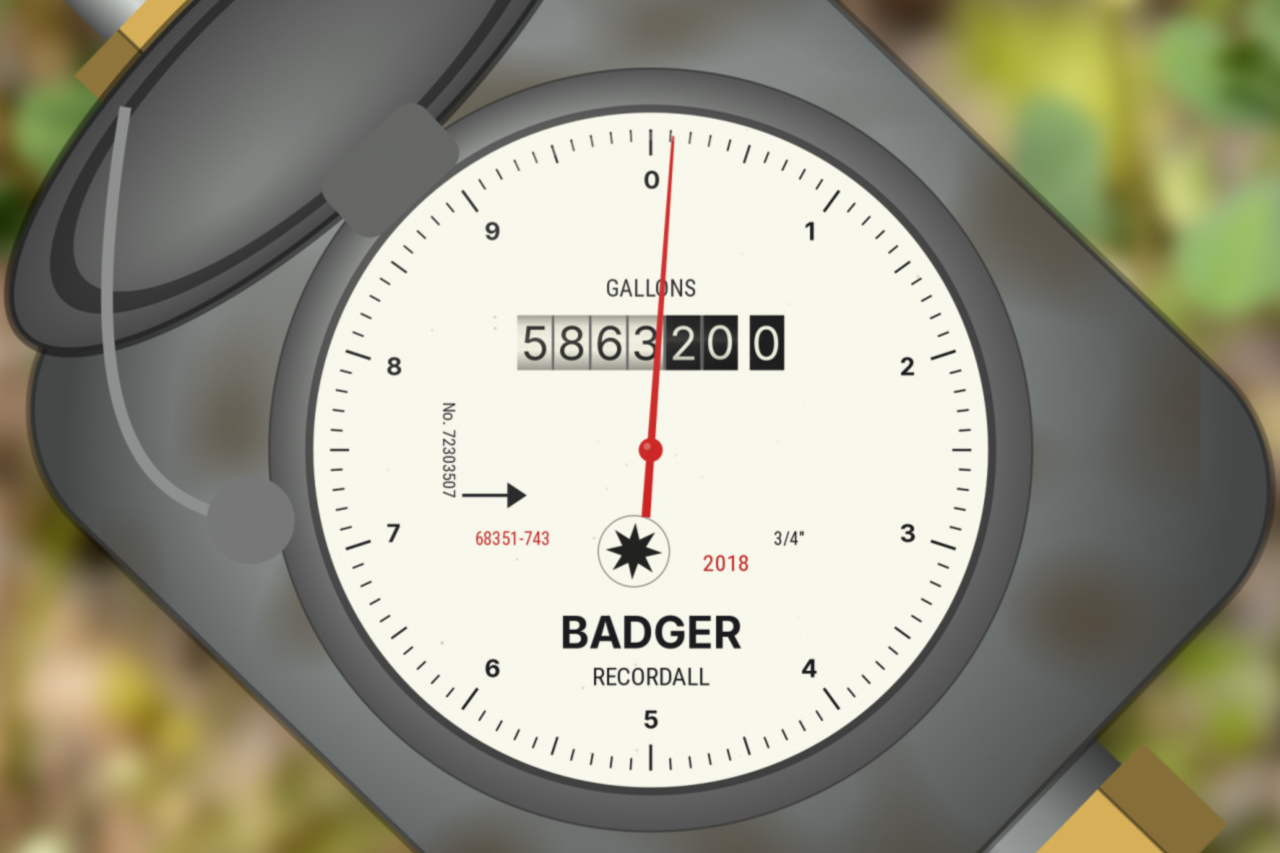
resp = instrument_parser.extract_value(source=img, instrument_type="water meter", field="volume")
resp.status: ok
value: 5863200.1 gal
